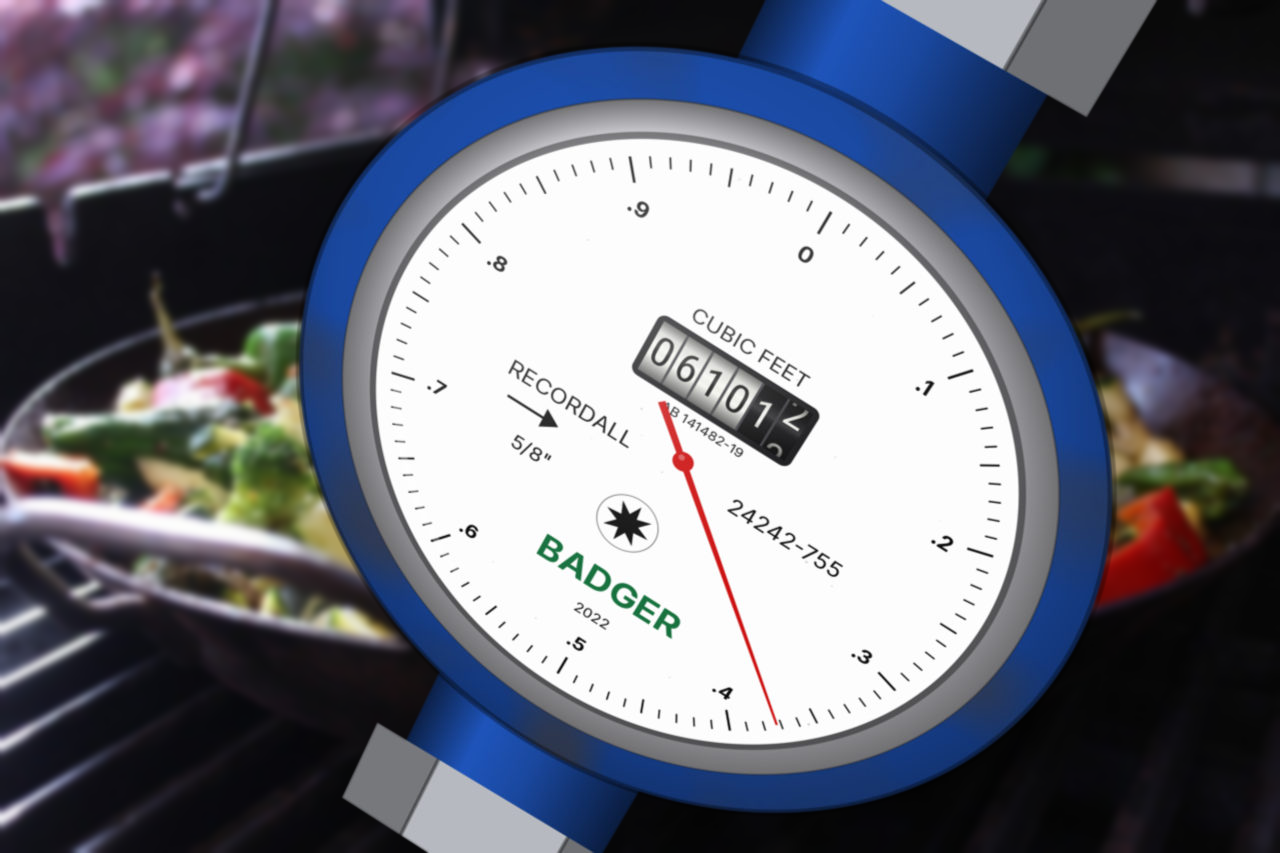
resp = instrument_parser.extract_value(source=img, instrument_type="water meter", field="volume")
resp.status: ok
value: 61012.37 ft³
